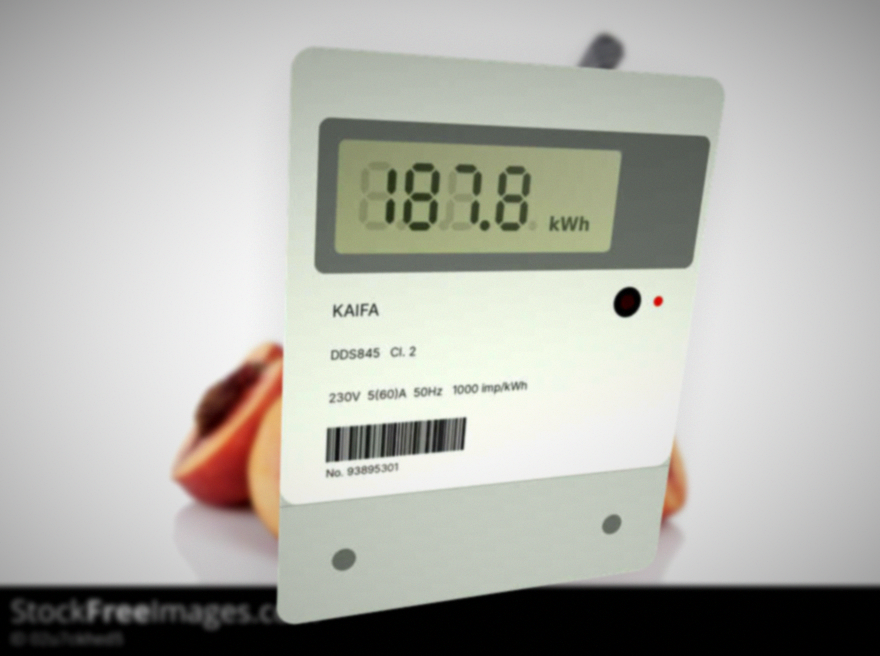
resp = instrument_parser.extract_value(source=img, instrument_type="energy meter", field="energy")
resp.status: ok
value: 187.8 kWh
